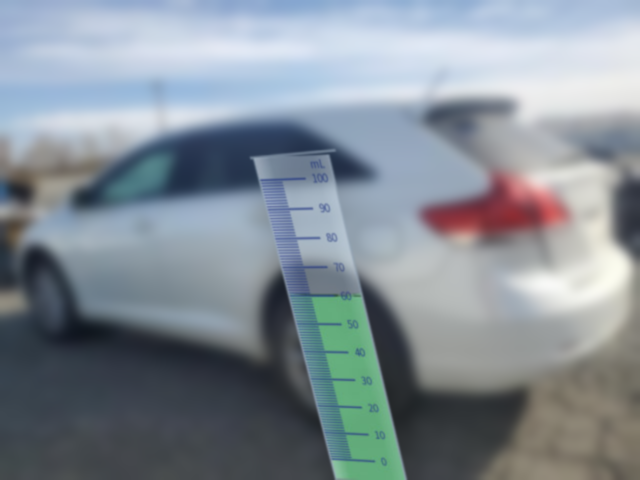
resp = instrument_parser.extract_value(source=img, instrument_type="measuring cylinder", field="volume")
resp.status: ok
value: 60 mL
